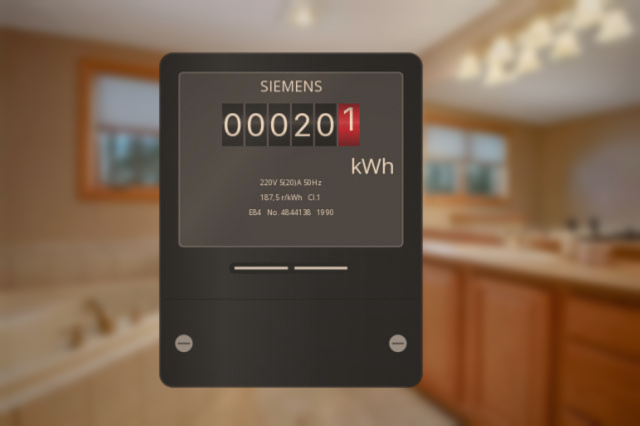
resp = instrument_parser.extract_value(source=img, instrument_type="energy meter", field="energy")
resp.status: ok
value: 20.1 kWh
